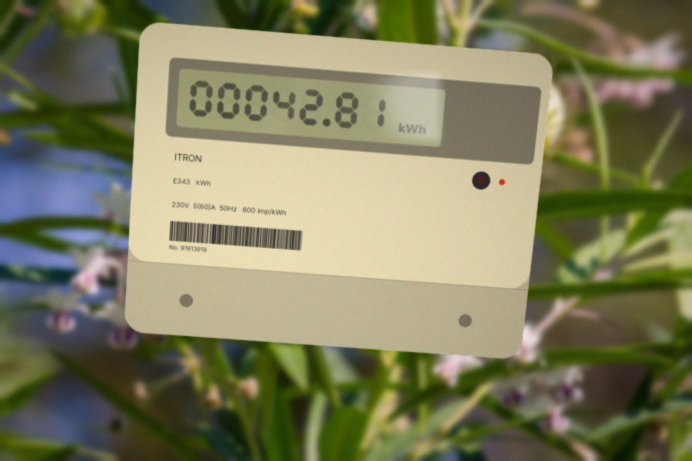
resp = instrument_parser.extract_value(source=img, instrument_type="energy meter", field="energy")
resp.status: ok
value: 42.81 kWh
